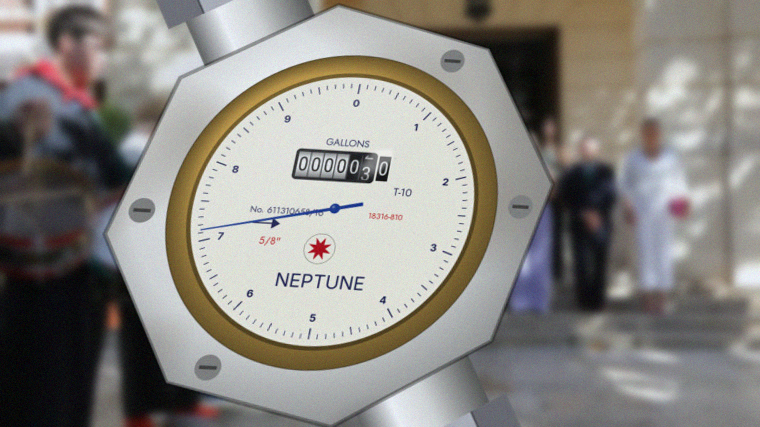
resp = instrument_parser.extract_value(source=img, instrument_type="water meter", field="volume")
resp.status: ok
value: 27.1 gal
